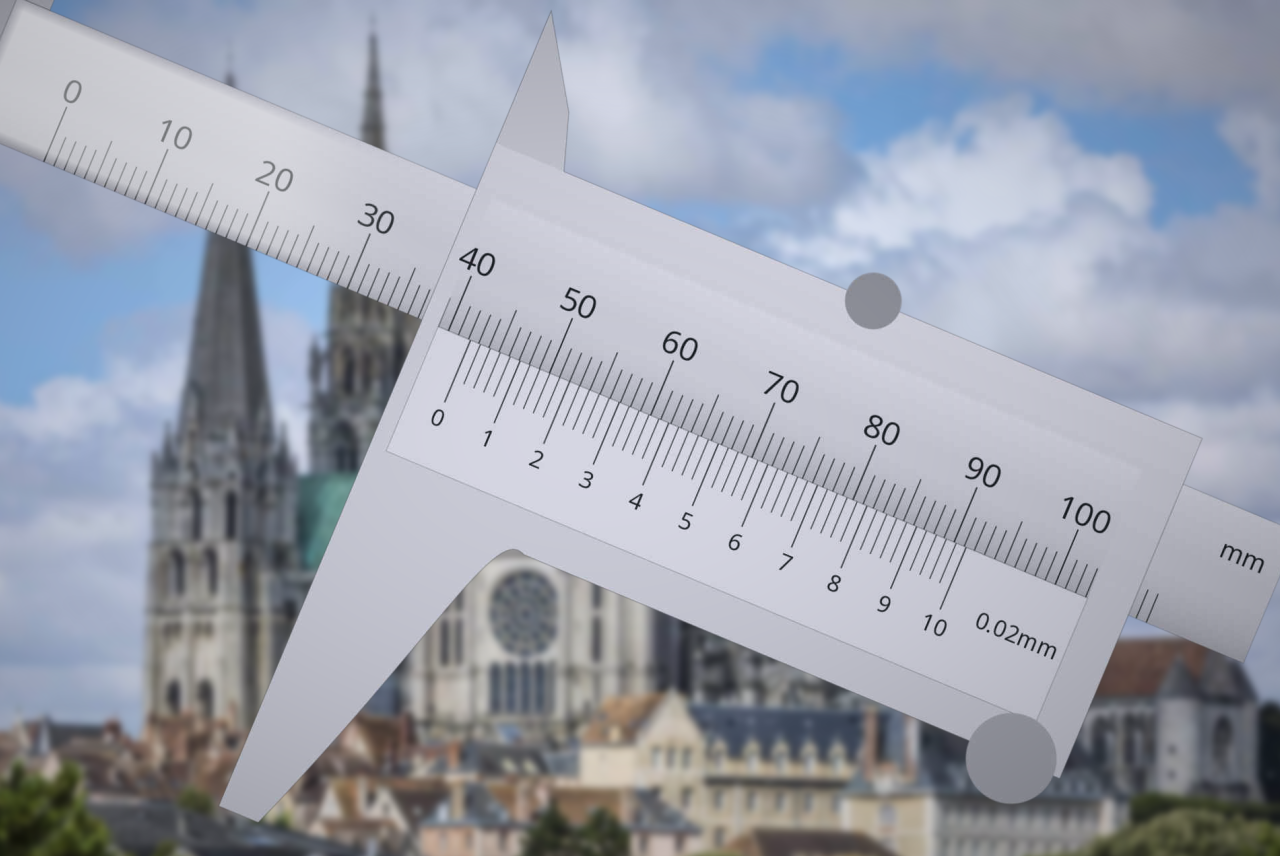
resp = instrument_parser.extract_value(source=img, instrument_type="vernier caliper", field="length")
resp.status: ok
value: 42.2 mm
